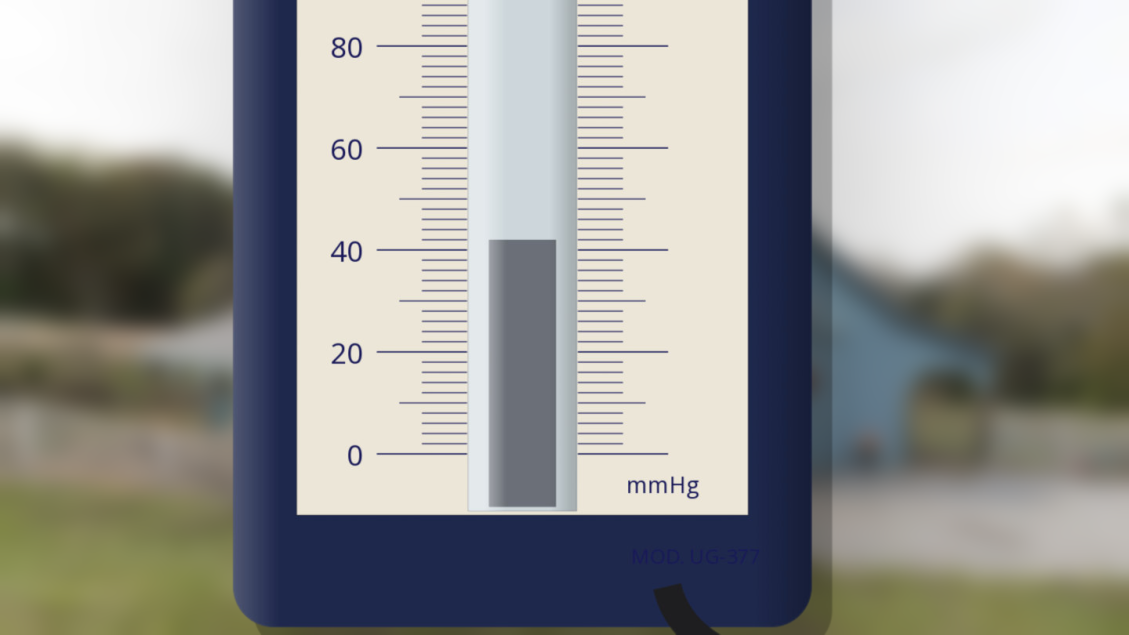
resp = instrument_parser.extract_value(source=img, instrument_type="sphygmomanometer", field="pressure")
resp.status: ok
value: 42 mmHg
